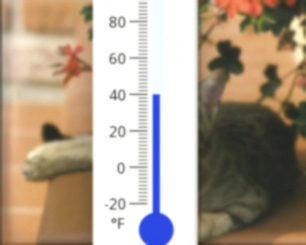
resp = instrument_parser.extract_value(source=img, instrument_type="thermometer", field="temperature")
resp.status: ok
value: 40 °F
